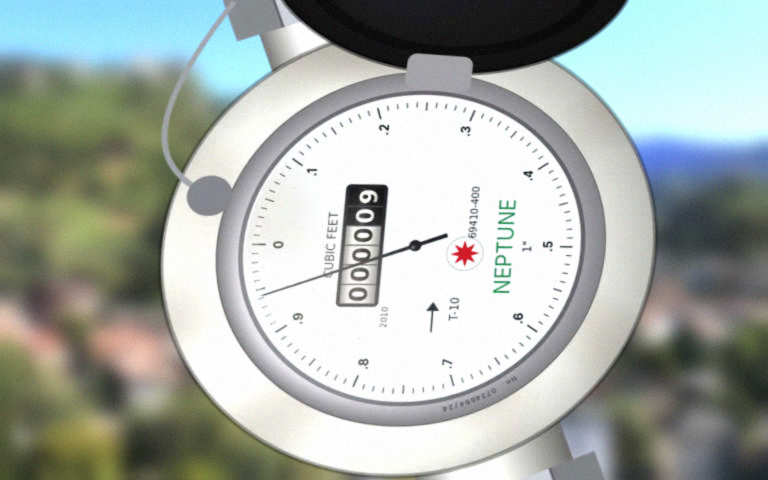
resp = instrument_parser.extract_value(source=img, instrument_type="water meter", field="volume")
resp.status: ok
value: 8.94 ft³
